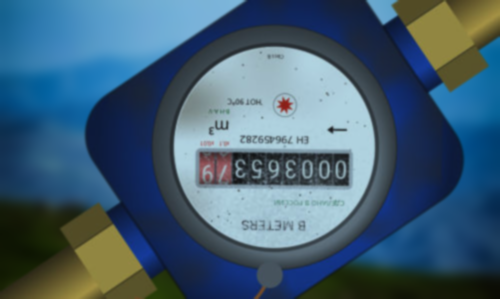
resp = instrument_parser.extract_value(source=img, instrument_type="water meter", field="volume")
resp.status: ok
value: 3653.79 m³
